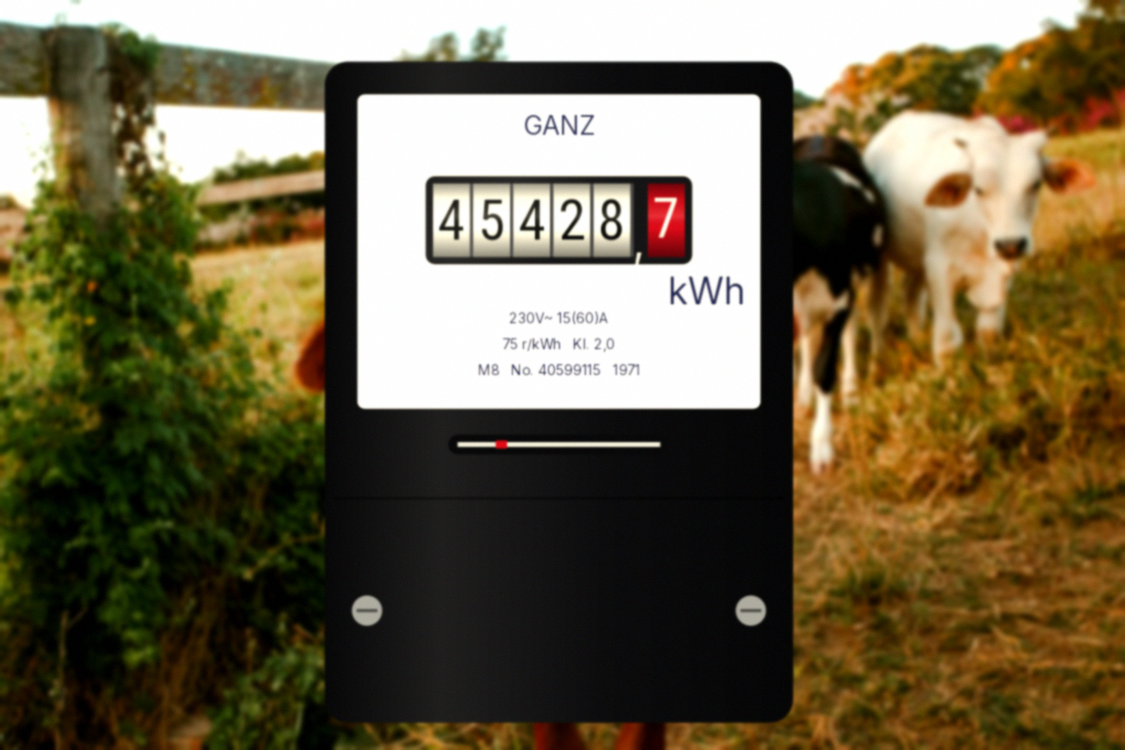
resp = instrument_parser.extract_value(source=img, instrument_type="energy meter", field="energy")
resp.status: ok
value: 45428.7 kWh
